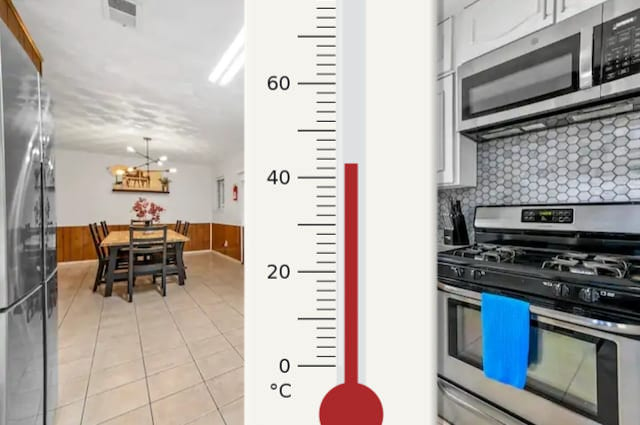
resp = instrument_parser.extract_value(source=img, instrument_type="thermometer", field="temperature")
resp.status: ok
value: 43 °C
